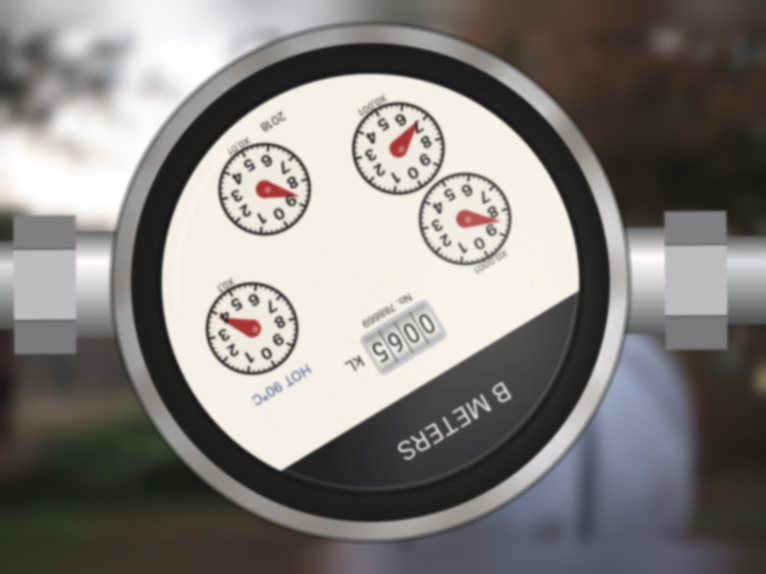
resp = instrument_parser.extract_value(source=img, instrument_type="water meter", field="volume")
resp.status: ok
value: 65.3868 kL
